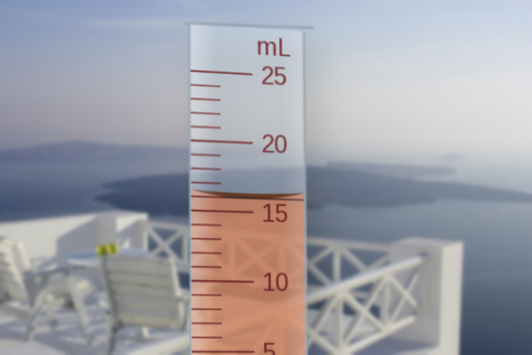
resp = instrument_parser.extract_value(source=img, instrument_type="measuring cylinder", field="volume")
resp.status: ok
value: 16 mL
